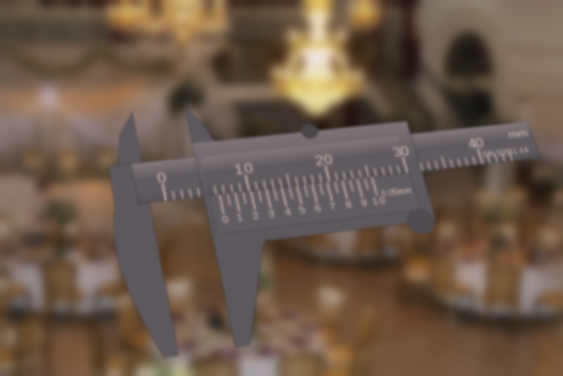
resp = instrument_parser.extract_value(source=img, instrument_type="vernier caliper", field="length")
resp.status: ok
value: 6.4 mm
